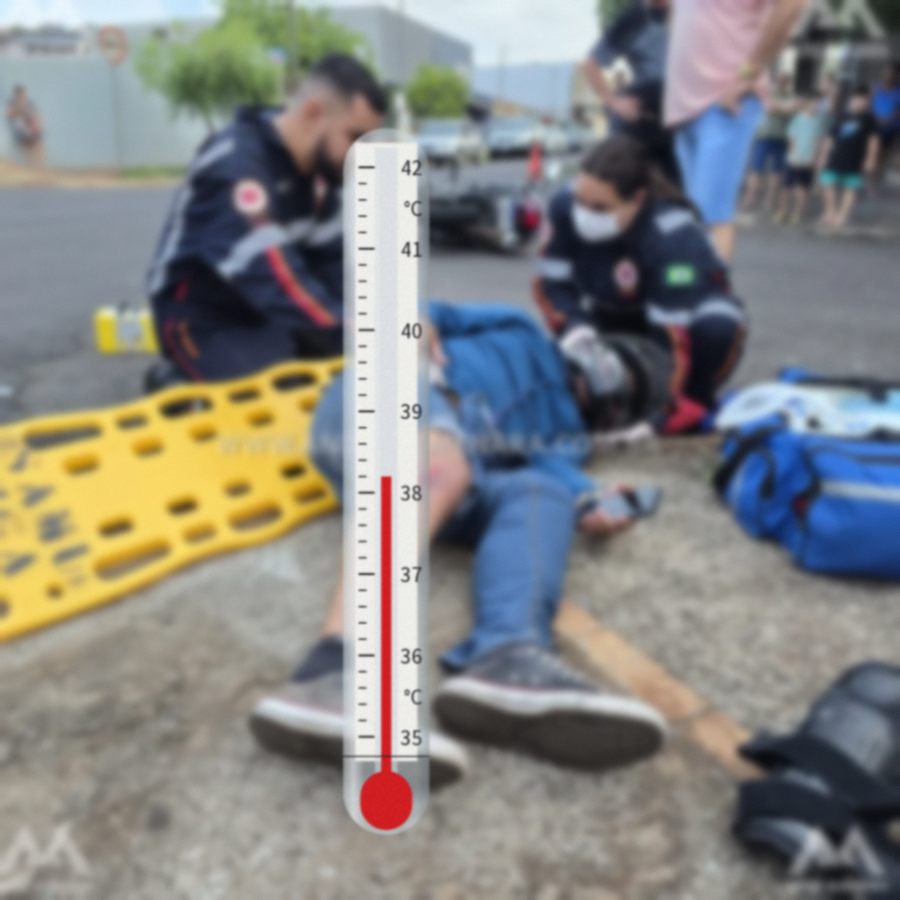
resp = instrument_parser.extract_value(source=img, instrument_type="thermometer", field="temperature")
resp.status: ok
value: 38.2 °C
